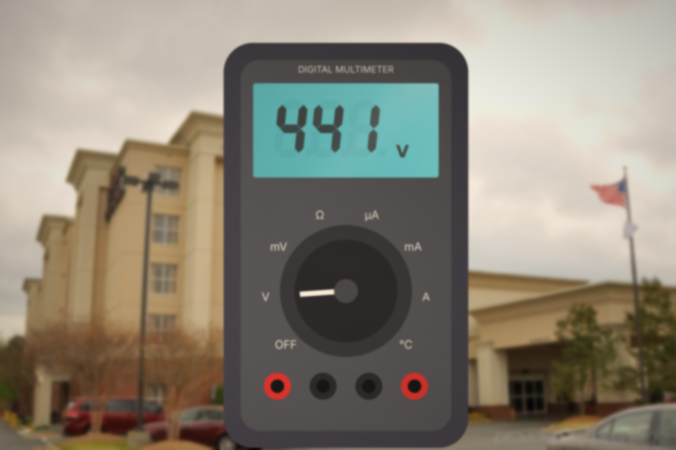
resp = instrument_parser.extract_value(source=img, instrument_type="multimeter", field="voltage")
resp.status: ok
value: 441 V
